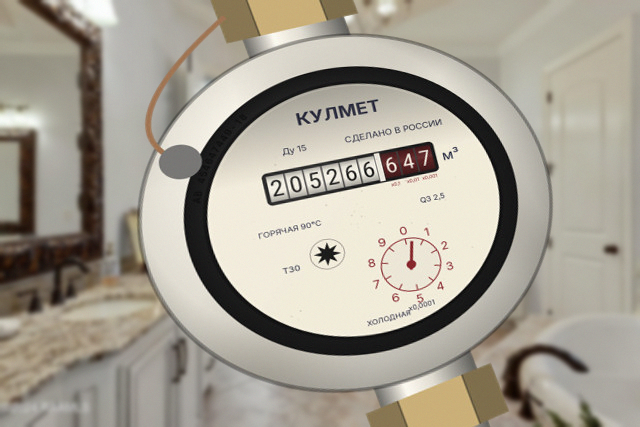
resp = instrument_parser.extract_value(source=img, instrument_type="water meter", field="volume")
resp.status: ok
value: 205266.6470 m³
